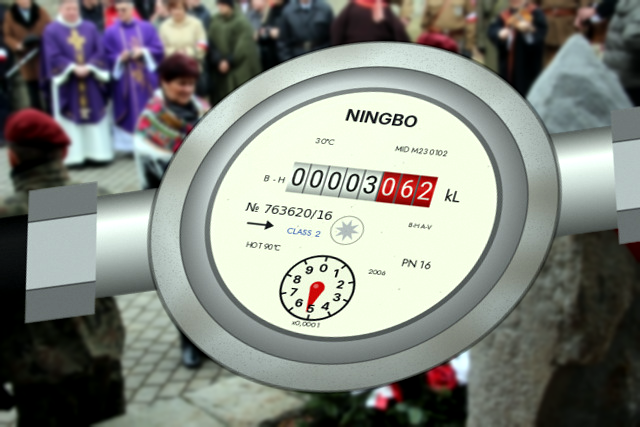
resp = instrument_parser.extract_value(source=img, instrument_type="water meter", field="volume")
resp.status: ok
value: 3.0625 kL
